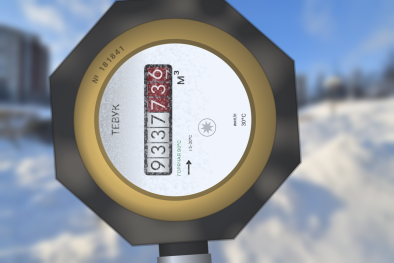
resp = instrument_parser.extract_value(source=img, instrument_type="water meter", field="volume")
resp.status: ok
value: 9337.736 m³
